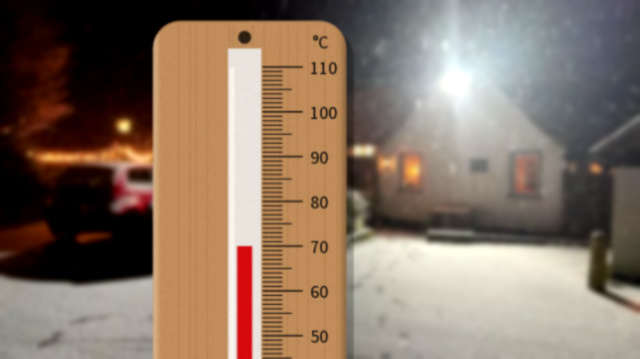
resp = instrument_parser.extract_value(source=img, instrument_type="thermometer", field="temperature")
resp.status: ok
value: 70 °C
